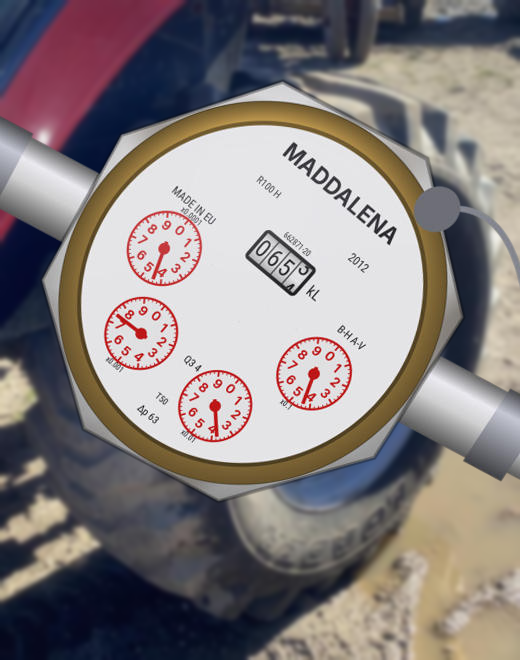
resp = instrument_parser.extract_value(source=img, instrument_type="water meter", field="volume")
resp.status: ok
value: 653.4374 kL
